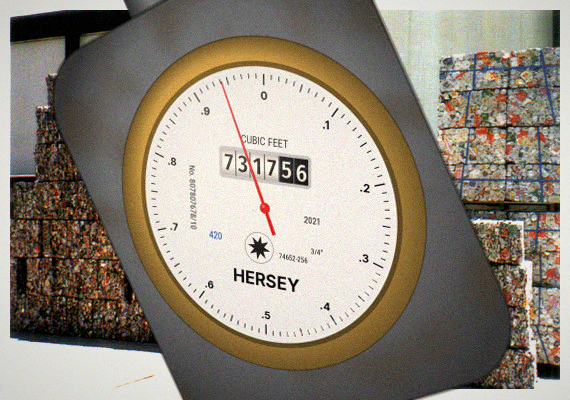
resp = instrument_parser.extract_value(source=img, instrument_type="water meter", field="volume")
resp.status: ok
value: 731755.94 ft³
